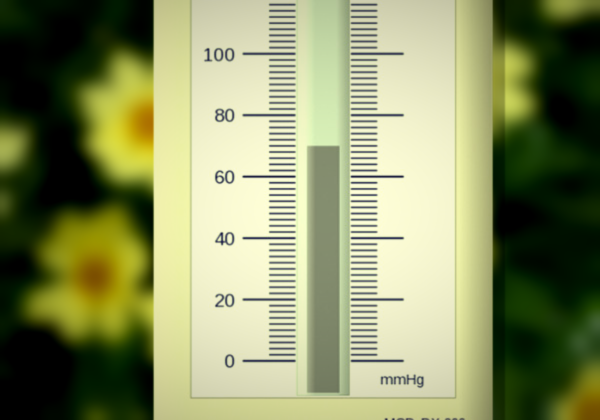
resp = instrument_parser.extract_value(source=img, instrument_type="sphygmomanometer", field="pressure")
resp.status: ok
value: 70 mmHg
